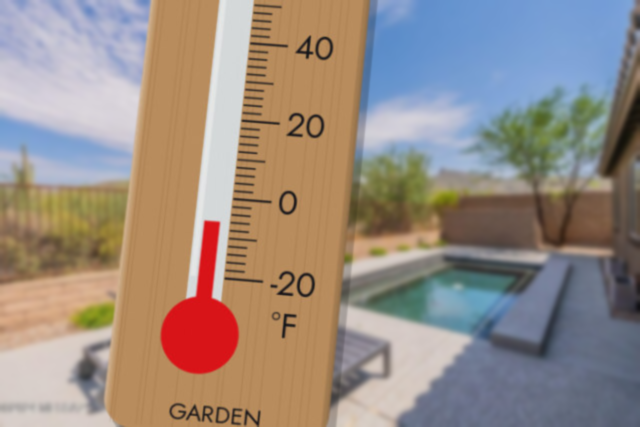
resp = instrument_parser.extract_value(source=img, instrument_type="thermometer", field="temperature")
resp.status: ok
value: -6 °F
